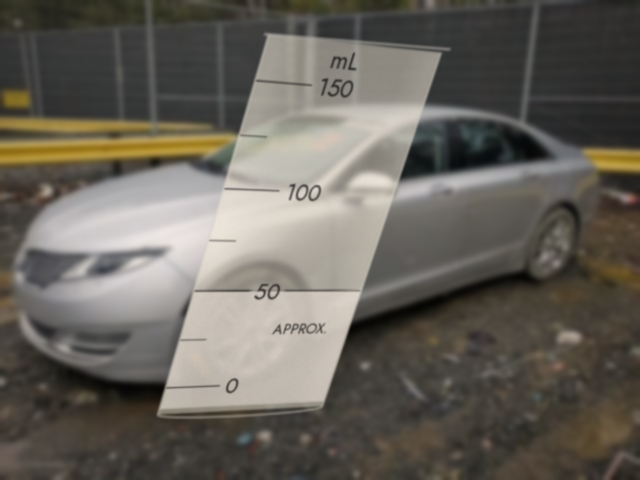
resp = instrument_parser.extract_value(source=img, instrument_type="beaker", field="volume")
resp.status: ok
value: 50 mL
